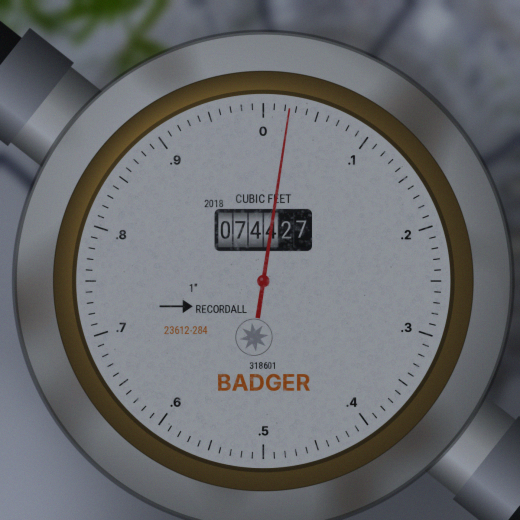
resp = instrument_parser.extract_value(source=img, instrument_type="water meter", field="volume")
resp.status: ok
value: 74427.02 ft³
